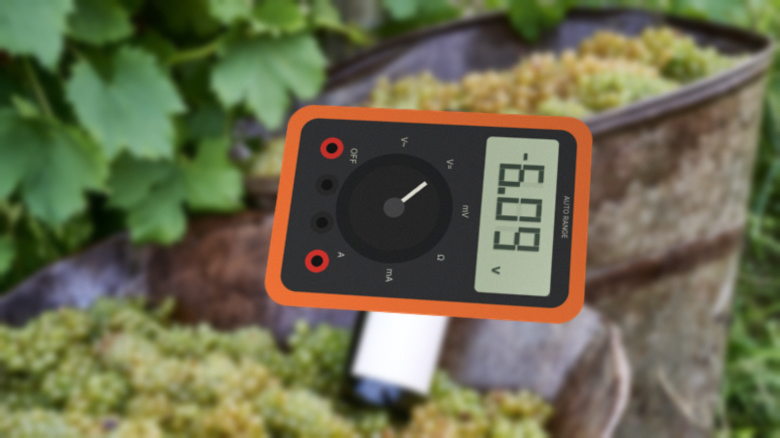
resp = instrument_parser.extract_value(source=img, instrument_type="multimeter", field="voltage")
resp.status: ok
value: -6.09 V
